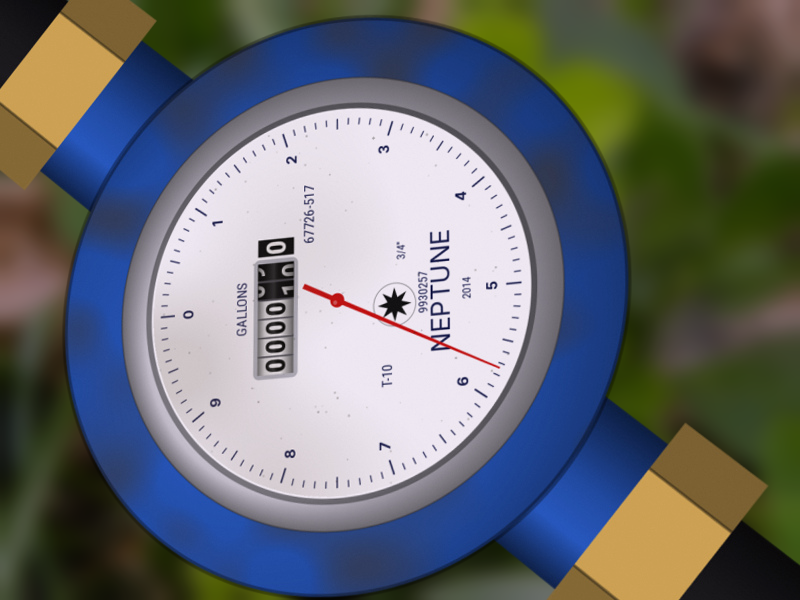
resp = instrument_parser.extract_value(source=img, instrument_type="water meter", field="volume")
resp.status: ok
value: 95.7 gal
